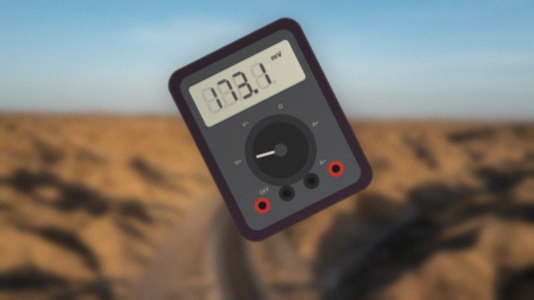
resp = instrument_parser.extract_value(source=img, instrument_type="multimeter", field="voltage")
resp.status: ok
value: 173.1 mV
